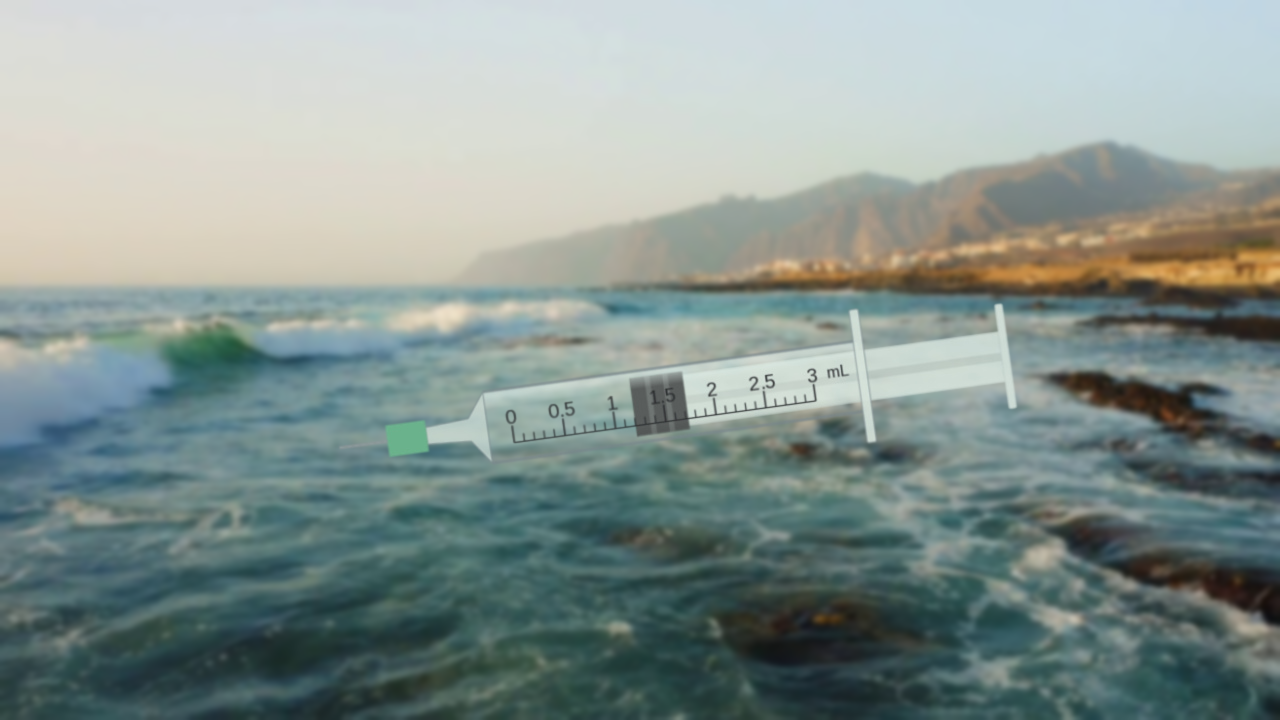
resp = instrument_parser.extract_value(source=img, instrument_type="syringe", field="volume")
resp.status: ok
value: 1.2 mL
